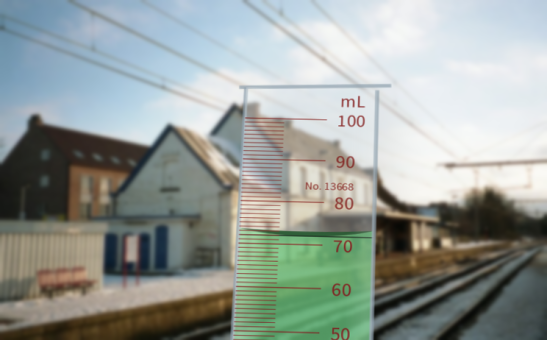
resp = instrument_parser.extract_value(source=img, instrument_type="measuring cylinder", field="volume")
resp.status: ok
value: 72 mL
